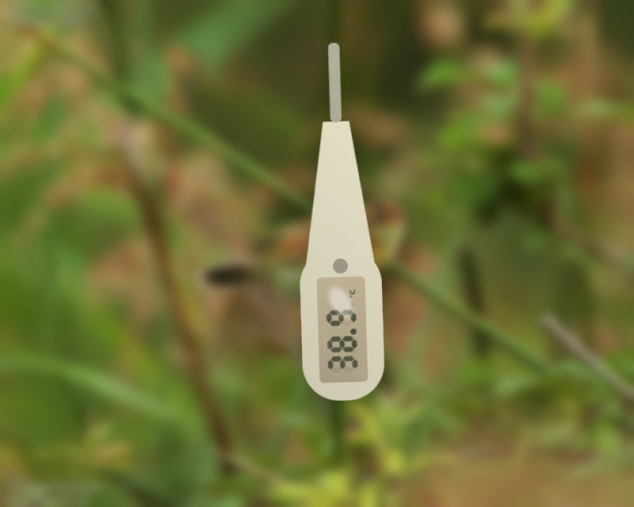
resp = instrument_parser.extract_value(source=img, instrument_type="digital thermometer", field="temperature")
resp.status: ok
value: 38.9 °C
